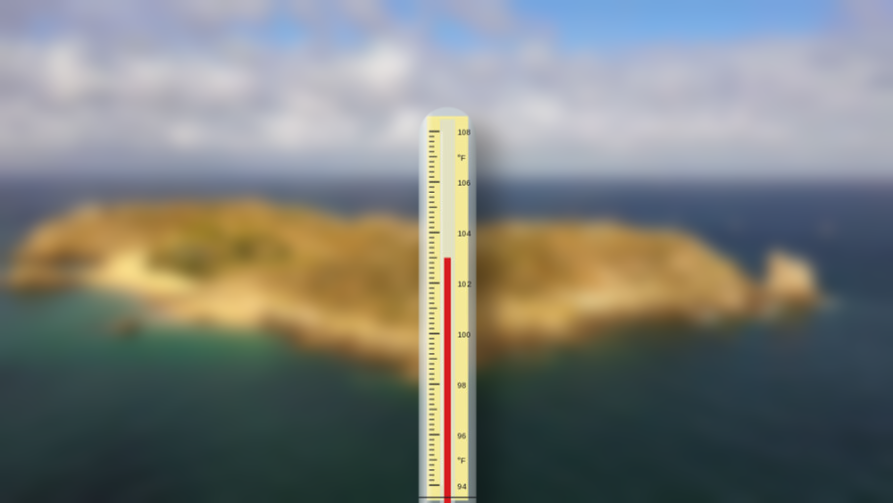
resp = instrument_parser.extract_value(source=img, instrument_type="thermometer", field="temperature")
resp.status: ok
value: 103 °F
